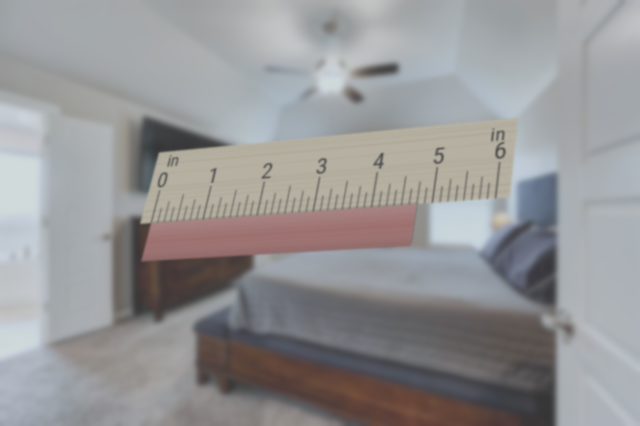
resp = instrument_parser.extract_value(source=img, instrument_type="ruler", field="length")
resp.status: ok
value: 4.75 in
